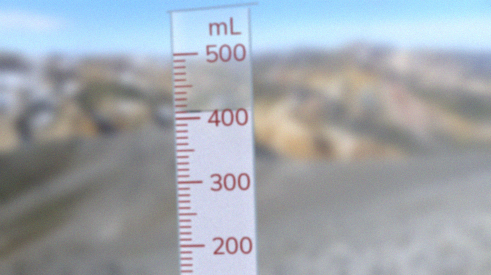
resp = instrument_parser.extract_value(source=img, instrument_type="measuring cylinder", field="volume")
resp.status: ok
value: 410 mL
